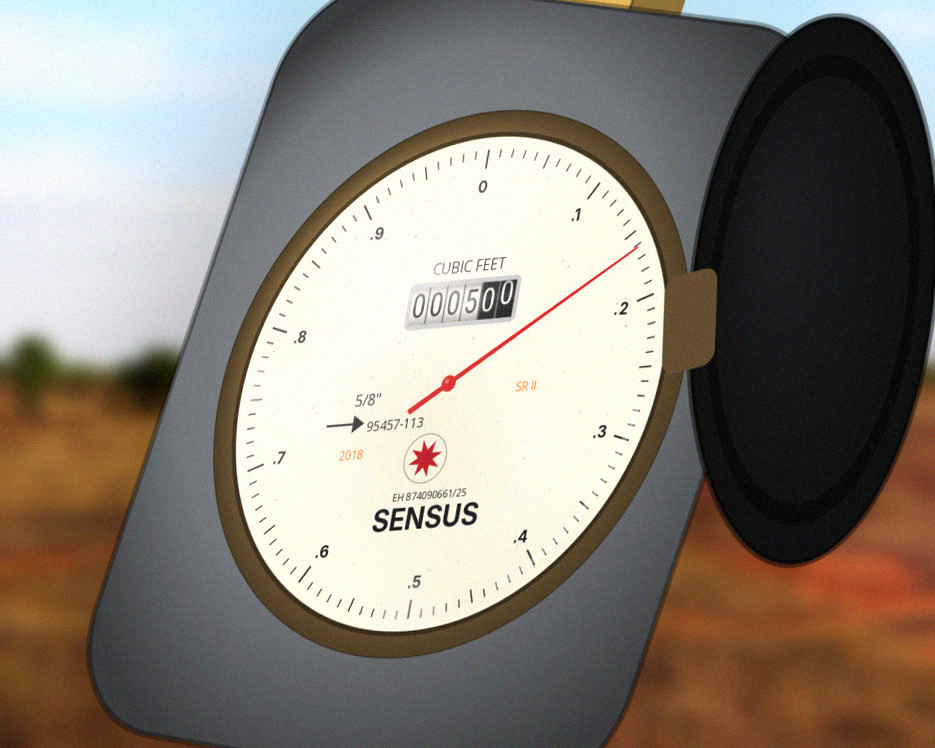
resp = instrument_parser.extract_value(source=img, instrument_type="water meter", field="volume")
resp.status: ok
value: 500.16 ft³
